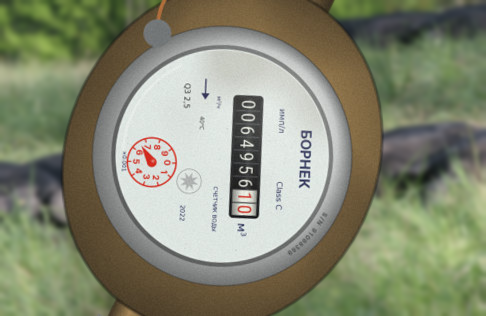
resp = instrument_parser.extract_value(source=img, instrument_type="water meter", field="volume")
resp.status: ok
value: 64956.106 m³
